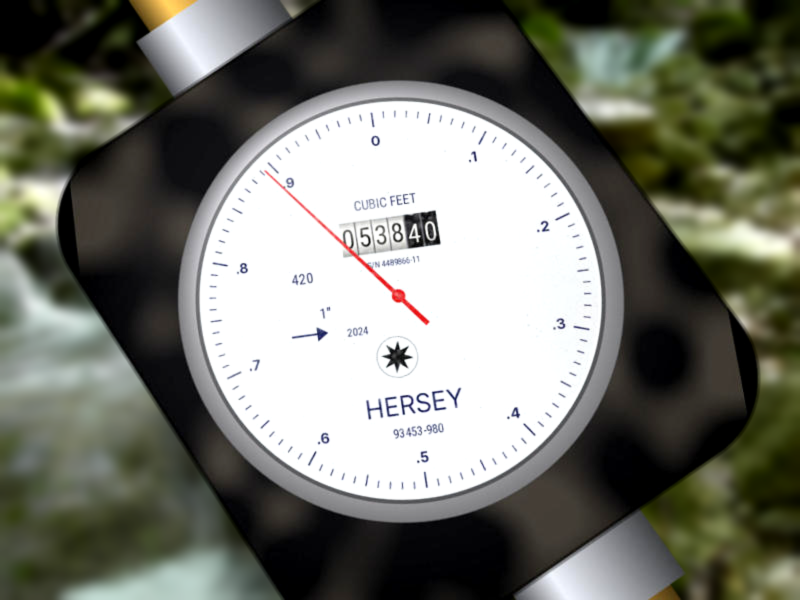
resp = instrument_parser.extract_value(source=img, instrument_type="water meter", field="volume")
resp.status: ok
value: 53839.89 ft³
